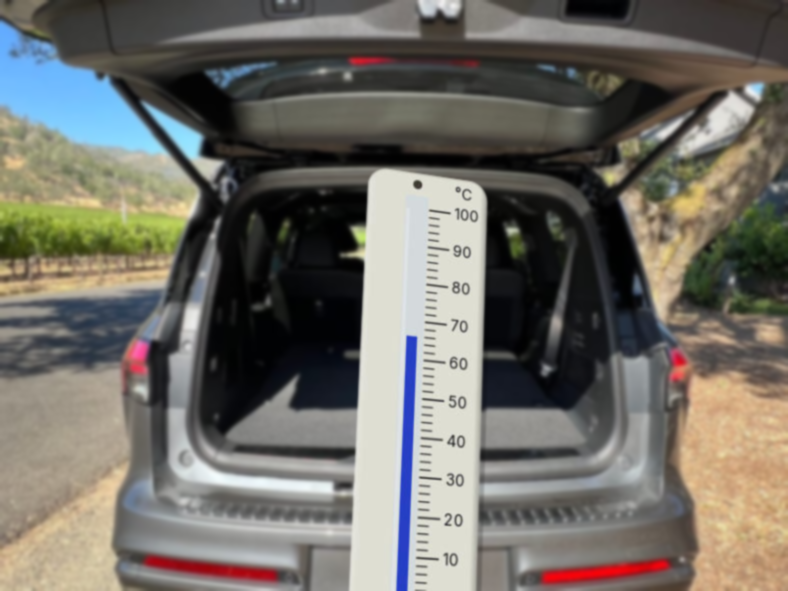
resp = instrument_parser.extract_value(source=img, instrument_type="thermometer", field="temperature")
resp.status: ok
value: 66 °C
